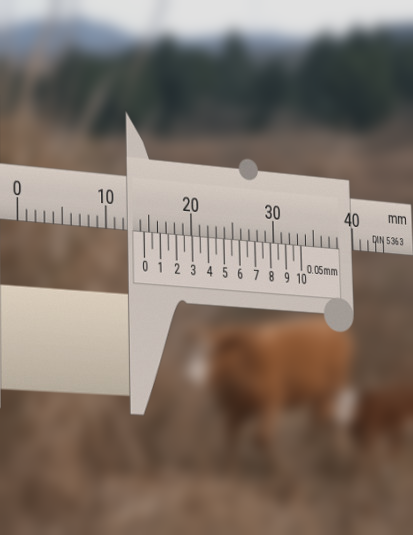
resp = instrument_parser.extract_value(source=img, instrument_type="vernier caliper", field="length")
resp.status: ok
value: 14.4 mm
